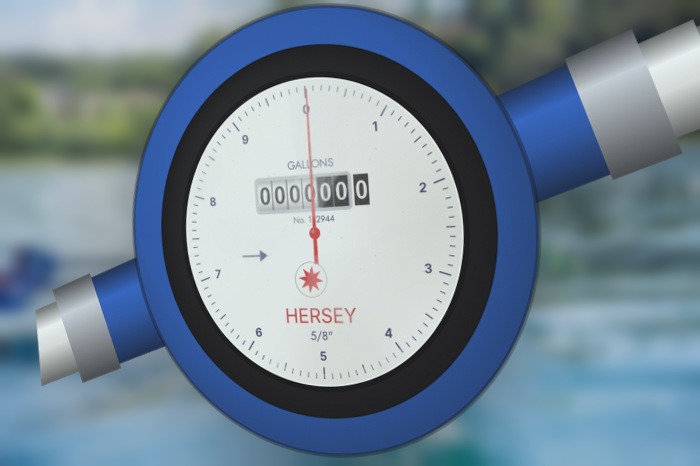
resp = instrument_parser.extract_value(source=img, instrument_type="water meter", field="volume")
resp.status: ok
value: 0.0 gal
